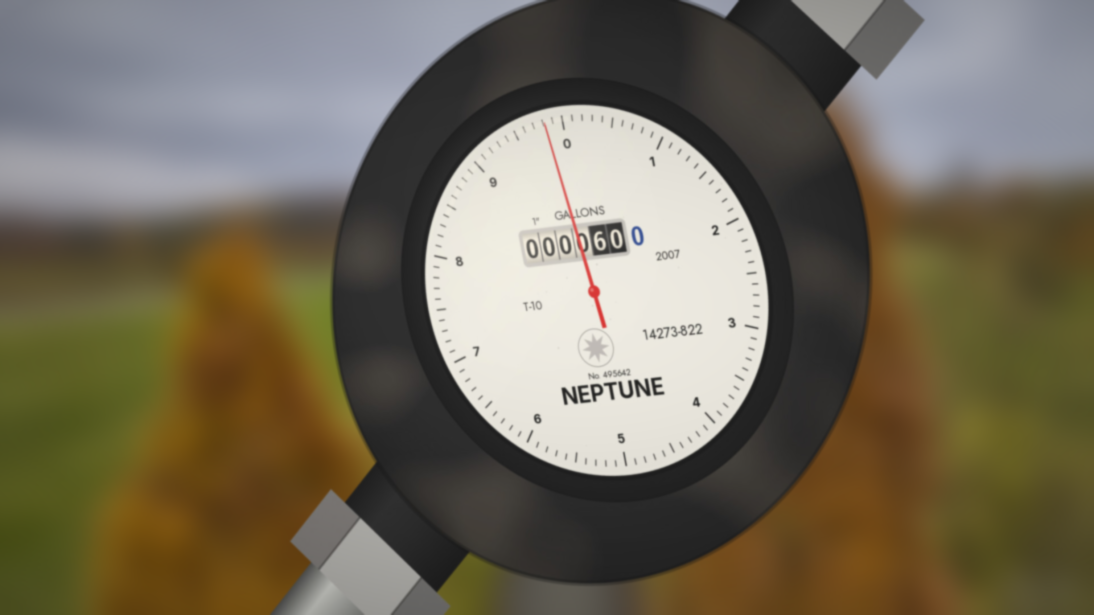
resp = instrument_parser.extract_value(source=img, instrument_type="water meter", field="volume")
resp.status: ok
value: 599.8 gal
